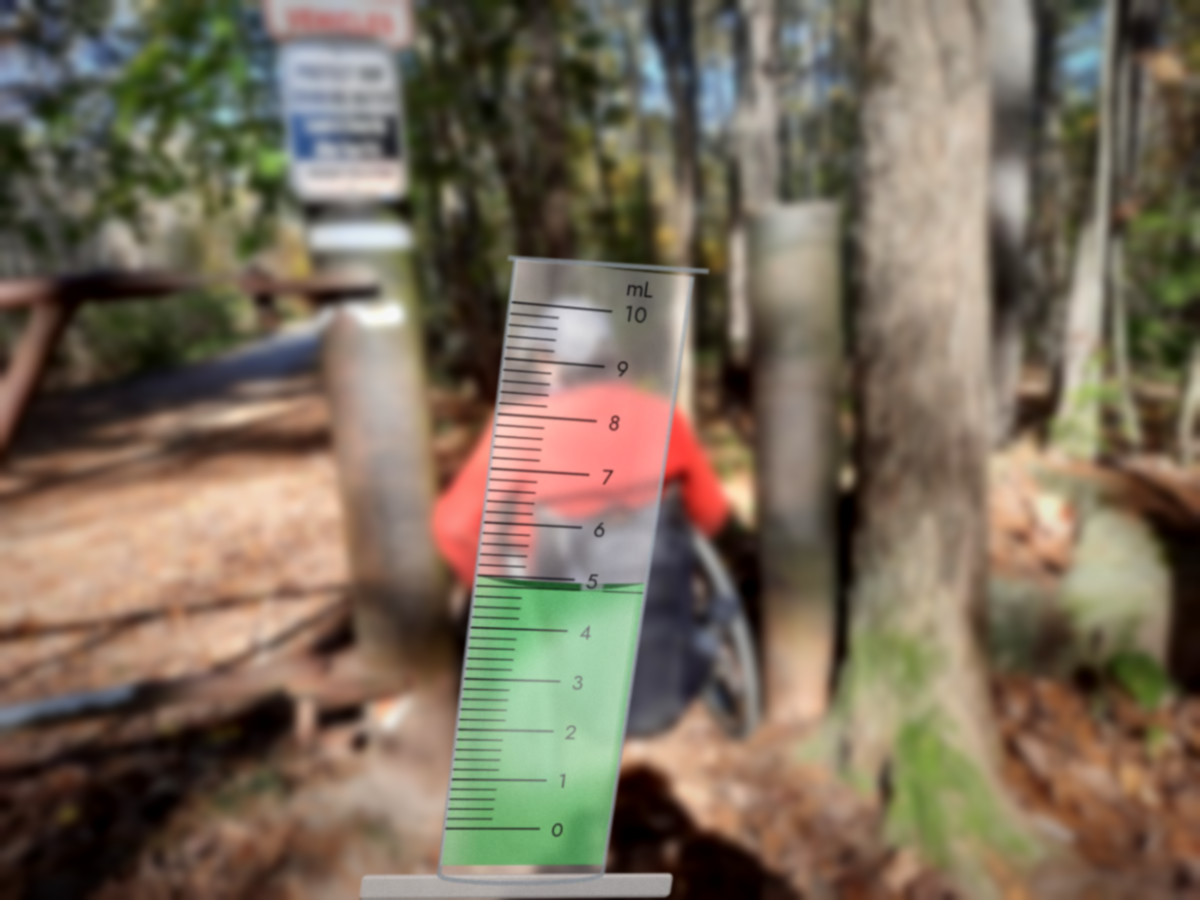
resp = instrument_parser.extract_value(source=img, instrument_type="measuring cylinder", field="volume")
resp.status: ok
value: 4.8 mL
